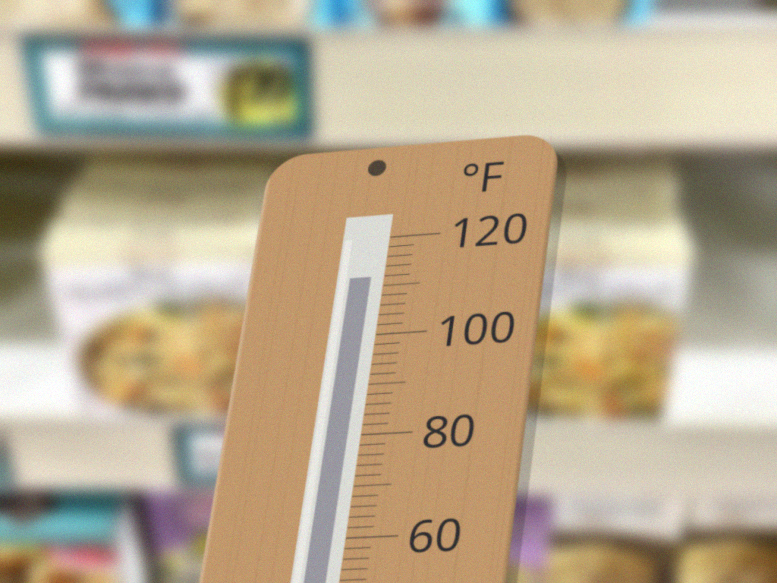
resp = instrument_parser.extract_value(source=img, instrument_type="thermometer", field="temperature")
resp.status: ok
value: 112 °F
